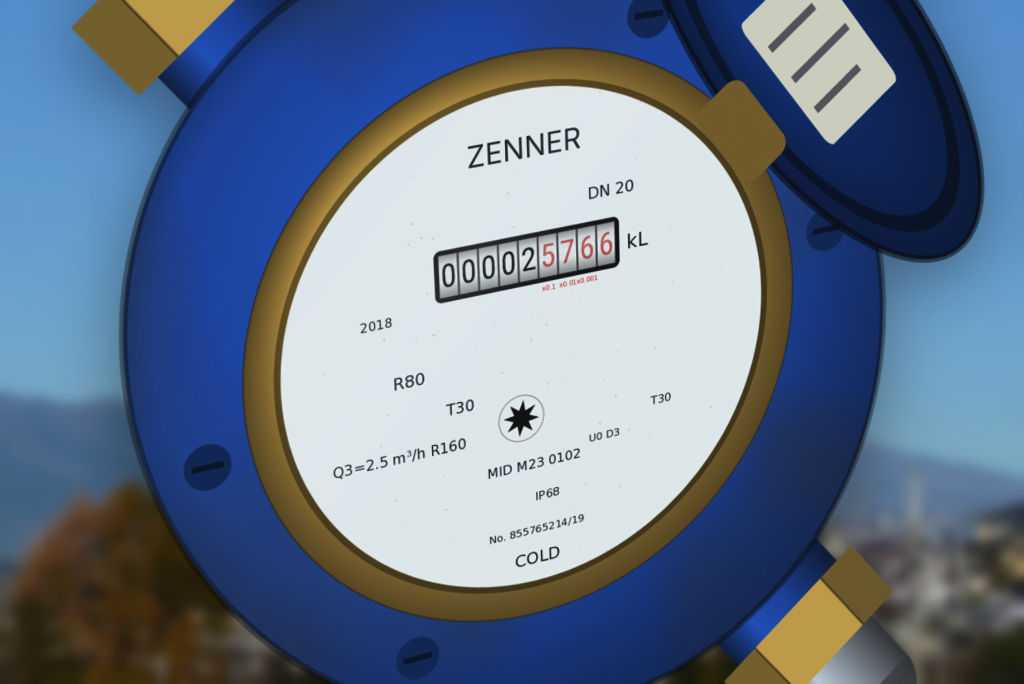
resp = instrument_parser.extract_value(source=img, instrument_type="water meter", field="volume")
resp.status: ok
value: 2.5766 kL
